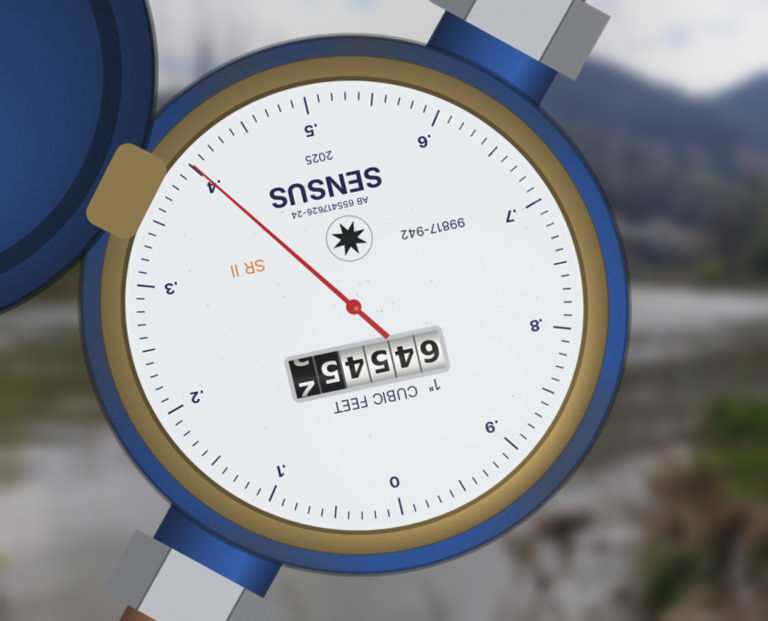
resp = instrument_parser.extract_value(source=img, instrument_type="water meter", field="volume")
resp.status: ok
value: 645452.40 ft³
